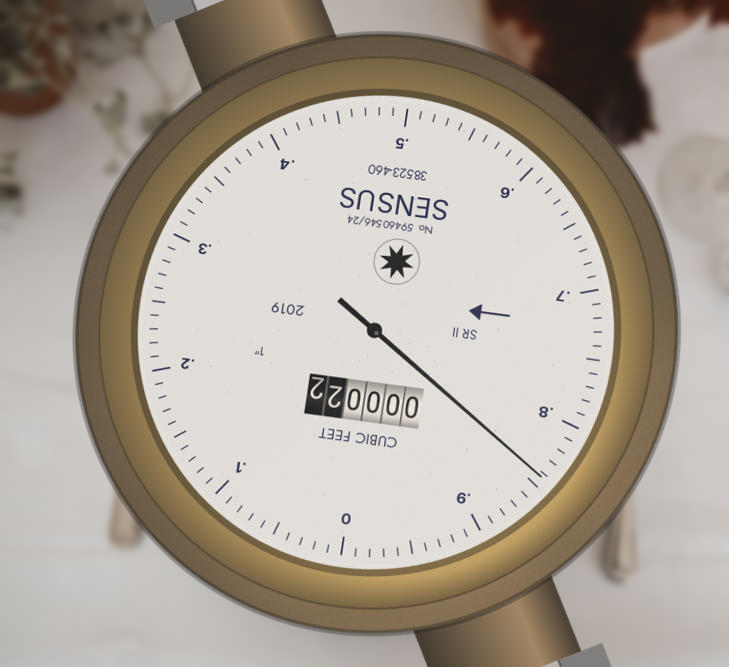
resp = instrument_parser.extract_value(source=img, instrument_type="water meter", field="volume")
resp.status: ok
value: 21.84 ft³
